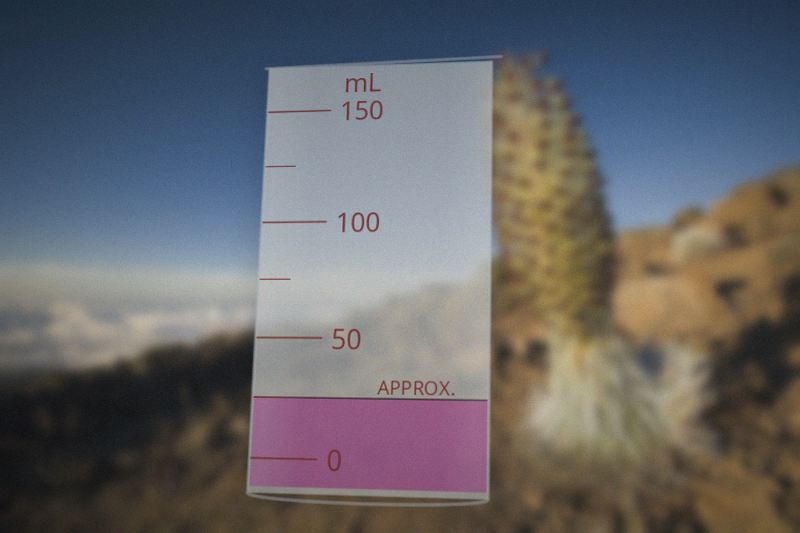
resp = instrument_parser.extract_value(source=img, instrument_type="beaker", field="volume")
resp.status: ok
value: 25 mL
